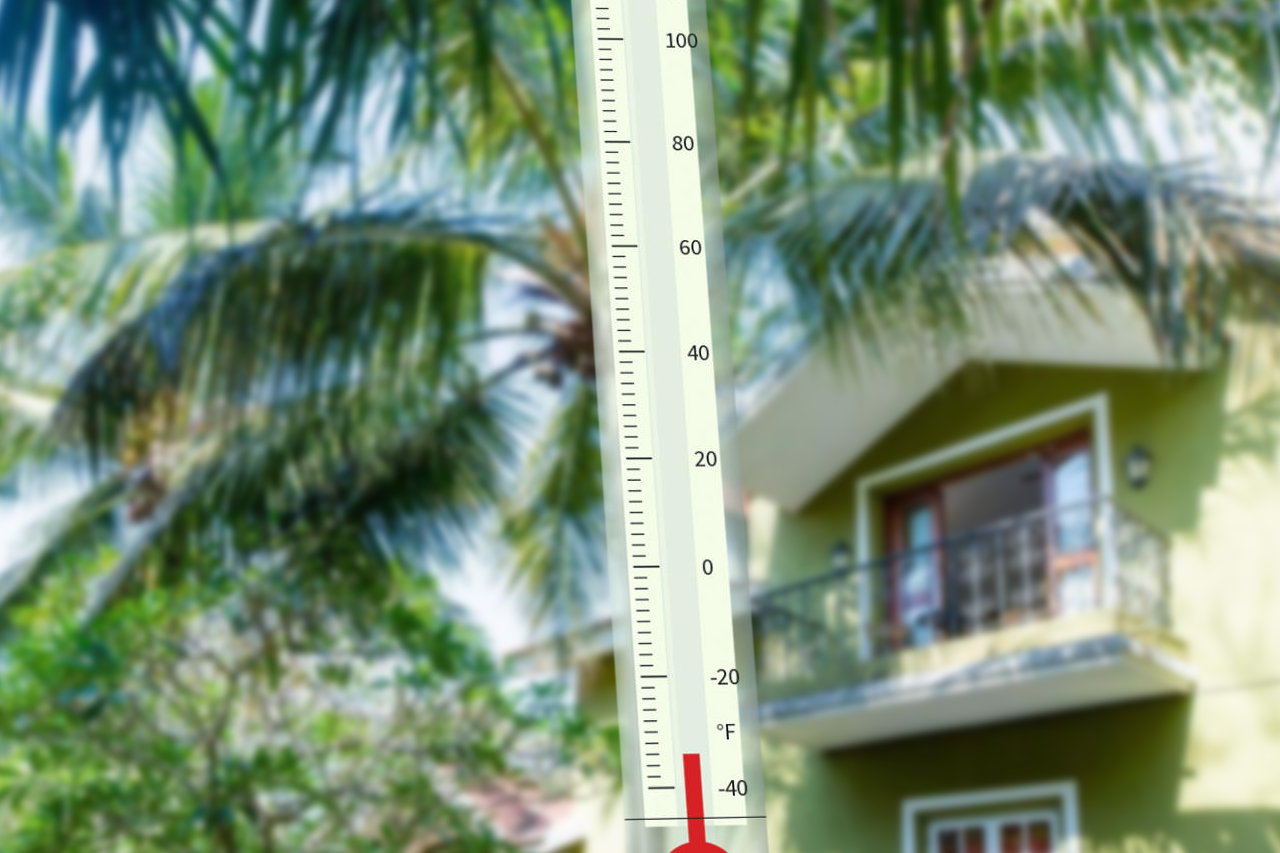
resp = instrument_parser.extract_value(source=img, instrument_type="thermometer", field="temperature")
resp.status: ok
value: -34 °F
